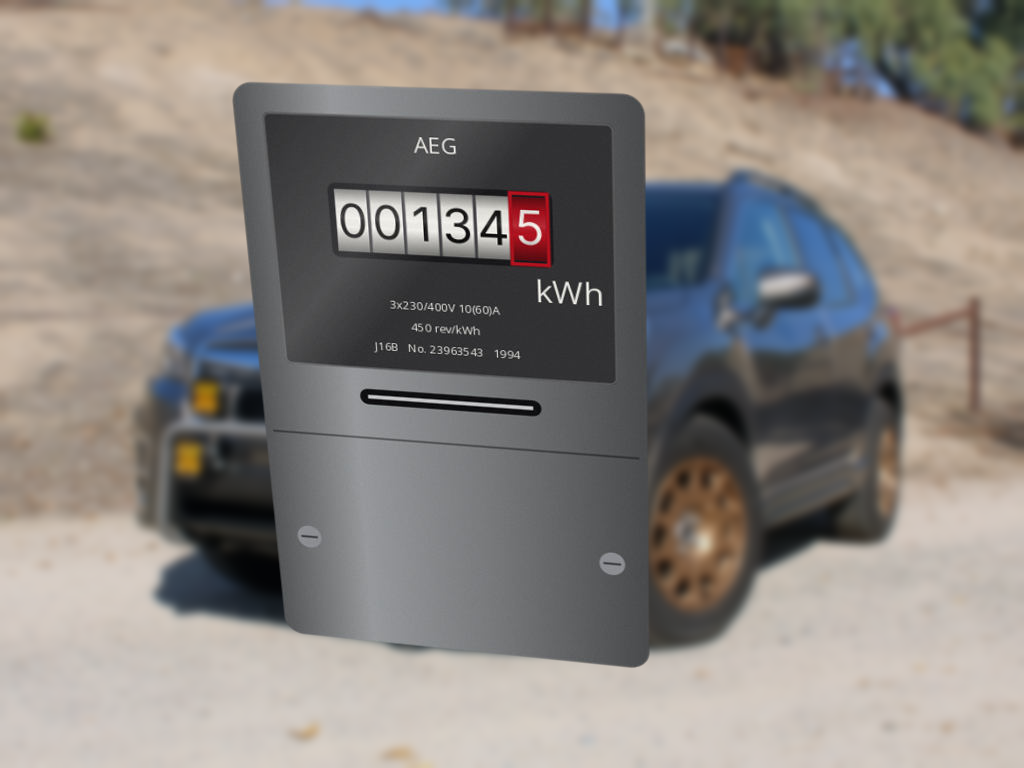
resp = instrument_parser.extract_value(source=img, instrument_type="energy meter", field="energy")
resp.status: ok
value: 134.5 kWh
